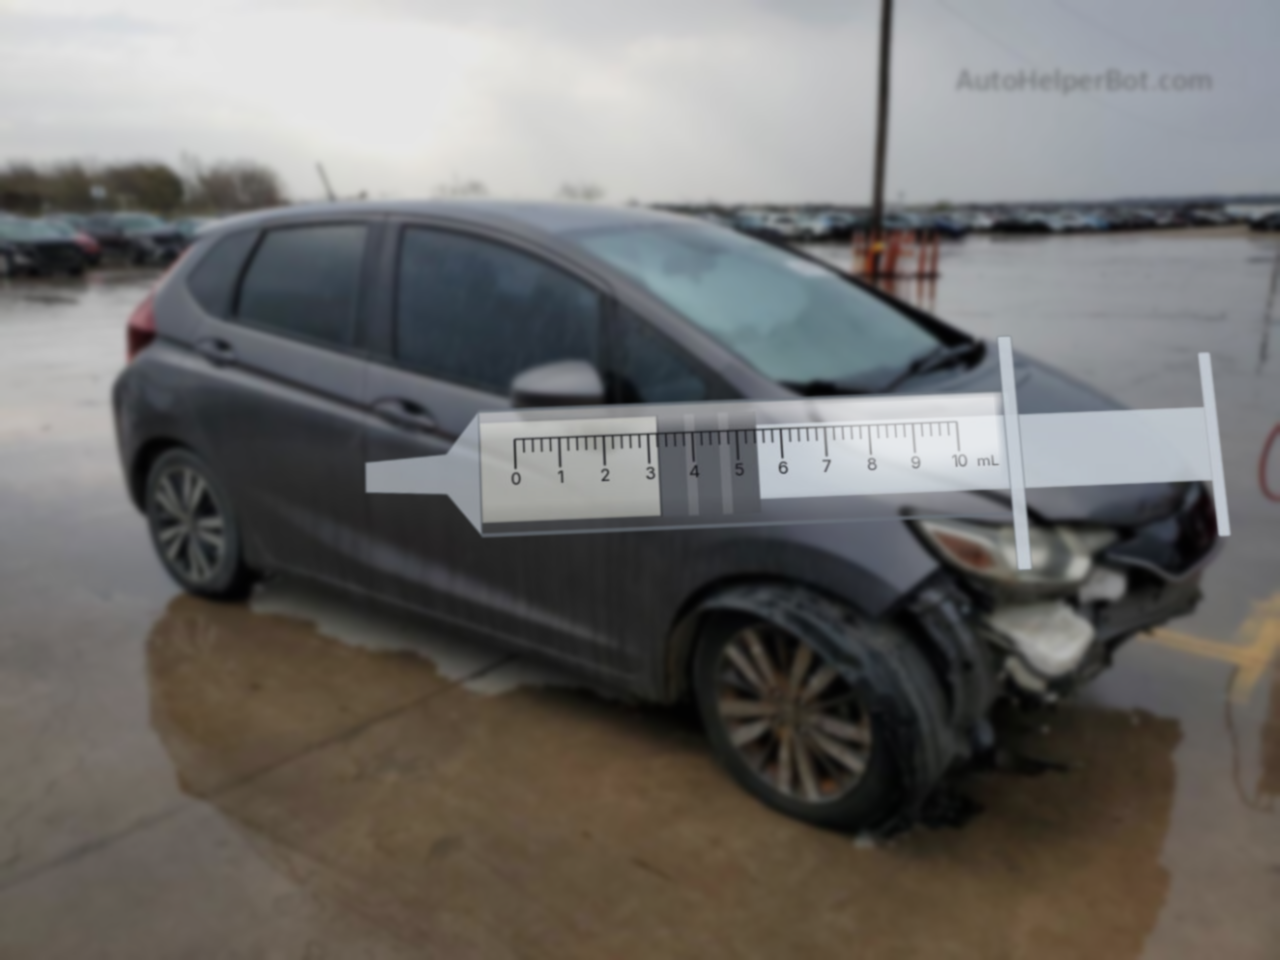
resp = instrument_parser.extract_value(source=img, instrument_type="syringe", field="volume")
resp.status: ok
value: 3.2 mL
